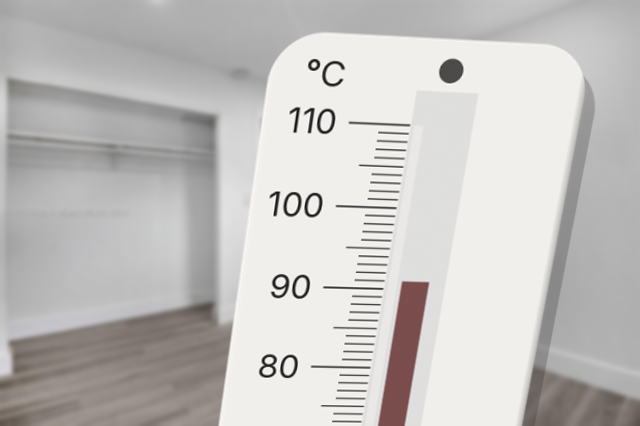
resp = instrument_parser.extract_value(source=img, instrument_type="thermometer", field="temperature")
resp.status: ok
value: 91 °C
